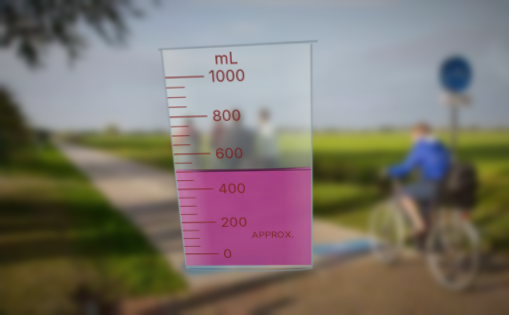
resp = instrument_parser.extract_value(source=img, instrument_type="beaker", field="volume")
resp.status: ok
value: 500 mL
